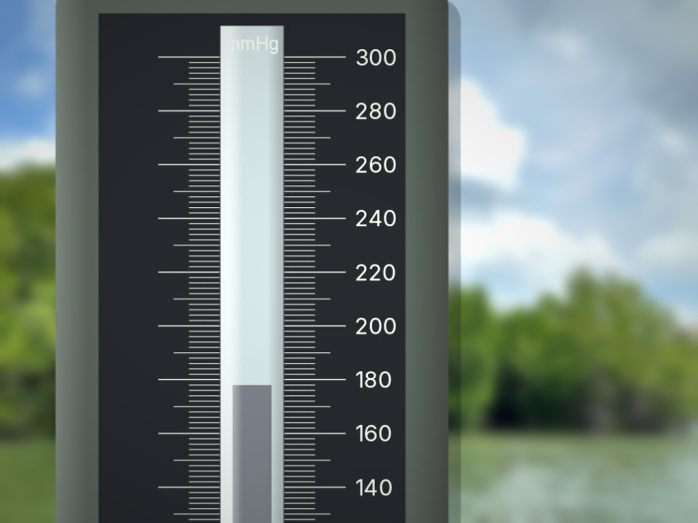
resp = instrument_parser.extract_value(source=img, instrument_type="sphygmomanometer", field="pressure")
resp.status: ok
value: 178 mmHg
